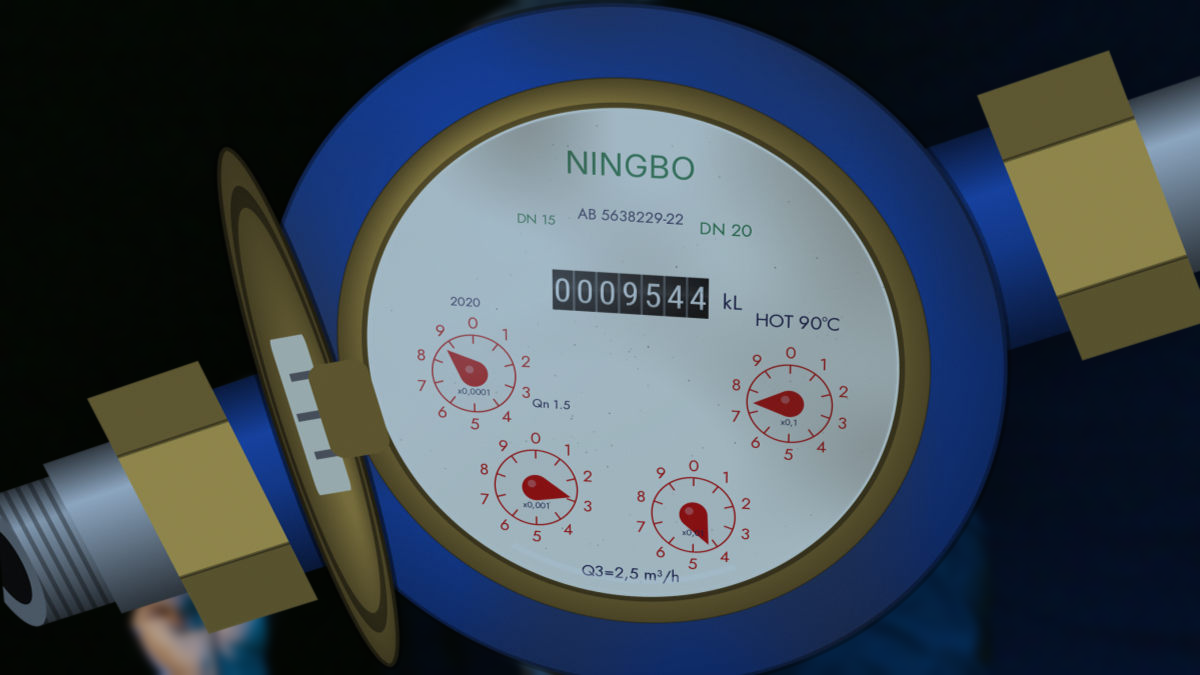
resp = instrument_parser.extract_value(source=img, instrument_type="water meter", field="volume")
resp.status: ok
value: 9544.7428 kL
